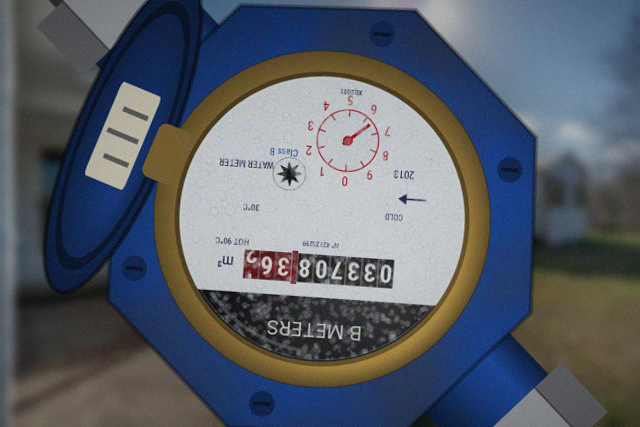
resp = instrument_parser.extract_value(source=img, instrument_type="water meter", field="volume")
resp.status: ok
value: 33708.3616 m³
